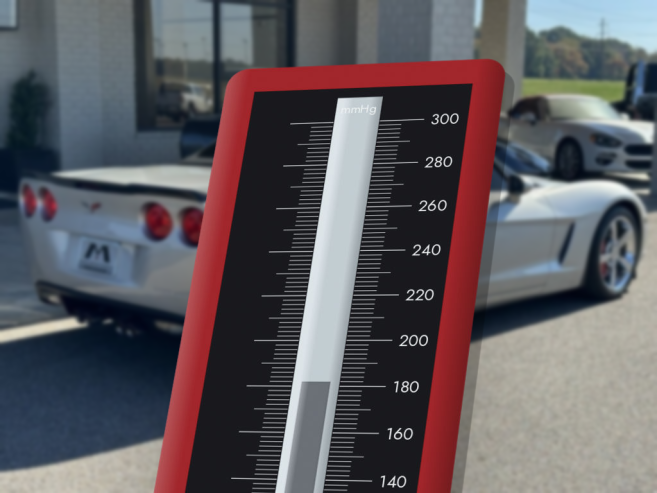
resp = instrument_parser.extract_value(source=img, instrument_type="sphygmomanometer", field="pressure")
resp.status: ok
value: 182 mmHg
